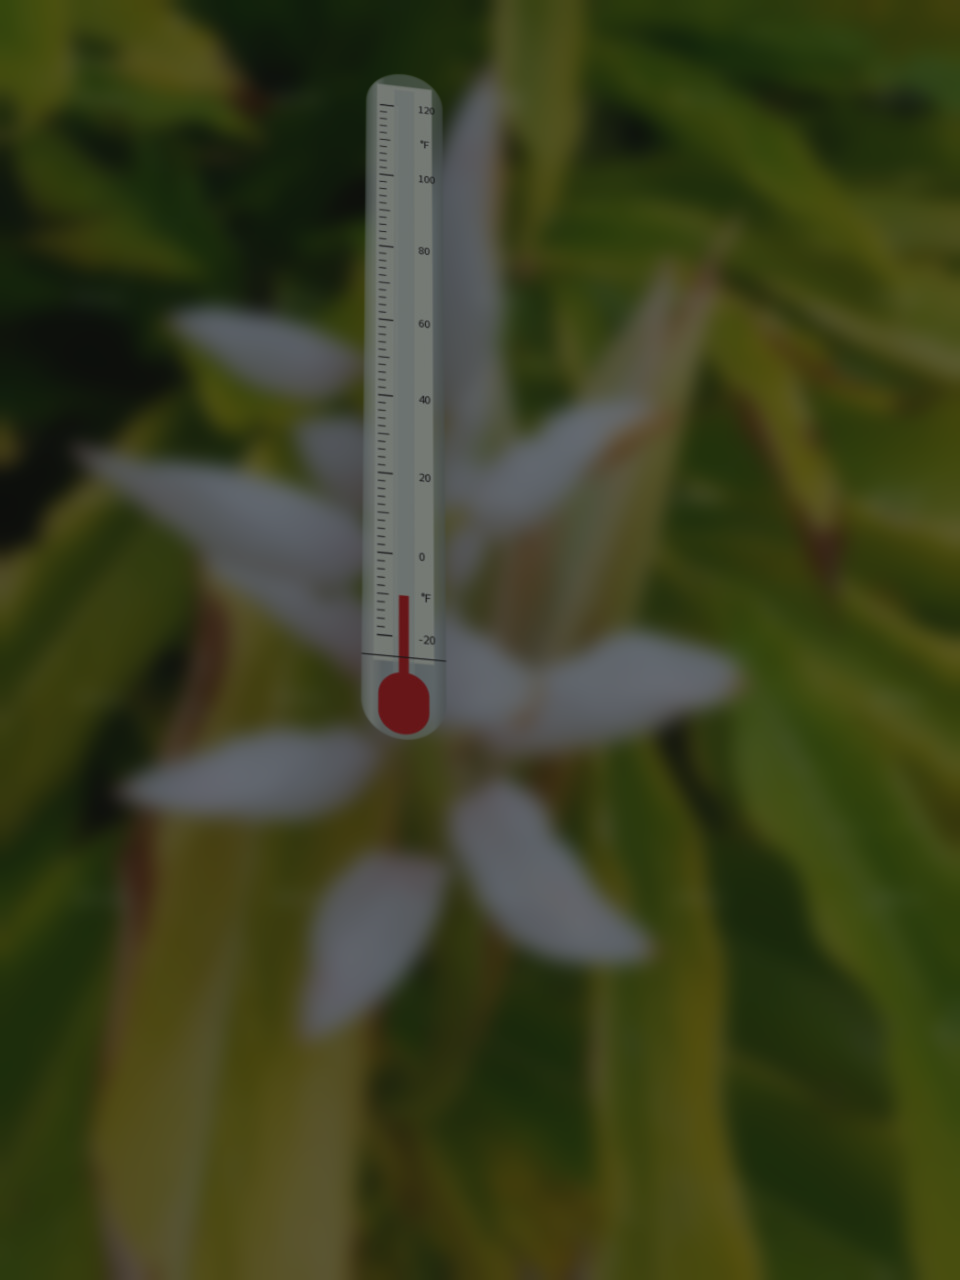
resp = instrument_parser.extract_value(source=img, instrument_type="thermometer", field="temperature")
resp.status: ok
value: -10 °F
